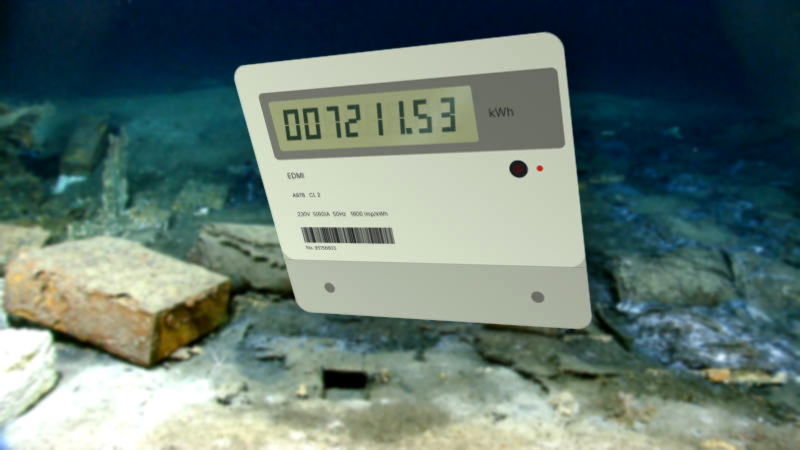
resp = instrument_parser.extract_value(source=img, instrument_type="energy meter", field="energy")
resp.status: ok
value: 7211.53 kWh
